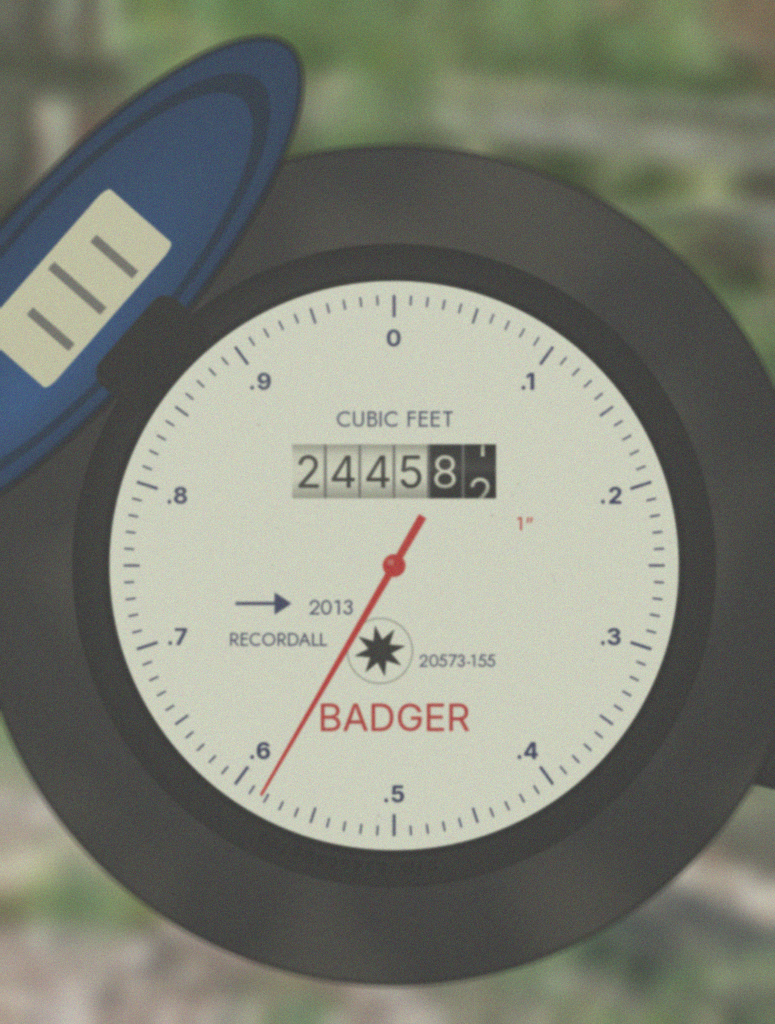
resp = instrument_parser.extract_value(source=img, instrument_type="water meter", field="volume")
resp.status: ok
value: 244581.58 ft³
